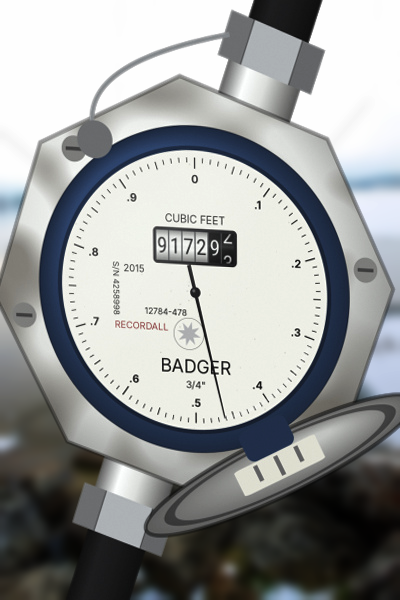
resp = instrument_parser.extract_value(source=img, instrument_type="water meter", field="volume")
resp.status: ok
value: 917292.46 ft³
